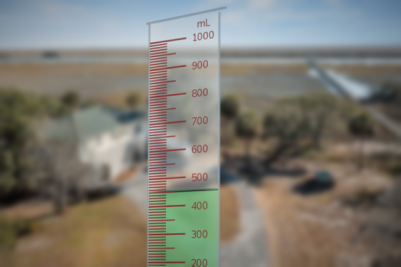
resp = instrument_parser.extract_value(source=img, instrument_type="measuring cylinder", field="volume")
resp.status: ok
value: 450 mL
